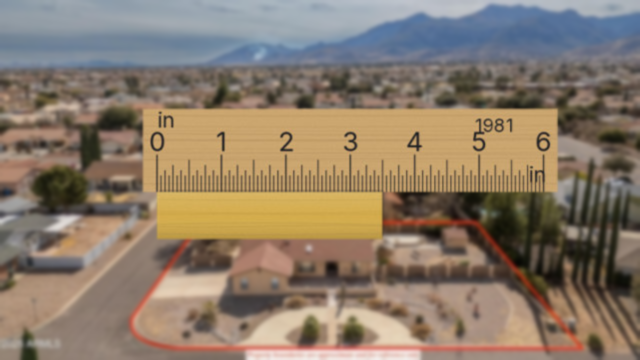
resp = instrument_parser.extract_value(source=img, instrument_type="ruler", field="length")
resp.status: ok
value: 3.5 in
